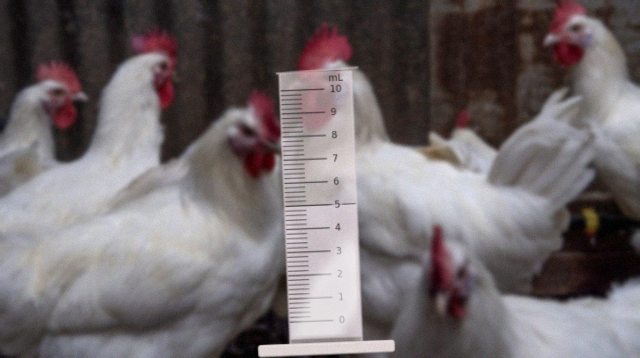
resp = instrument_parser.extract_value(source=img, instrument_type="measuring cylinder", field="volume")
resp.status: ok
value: 5 mL
